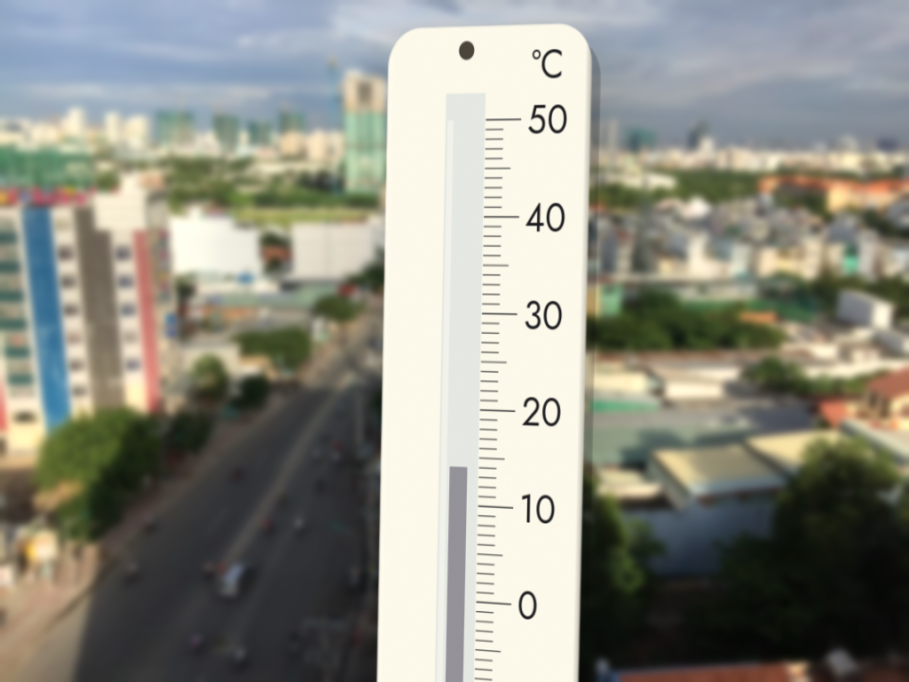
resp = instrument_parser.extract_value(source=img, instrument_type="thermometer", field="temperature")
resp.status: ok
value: 14 °C
